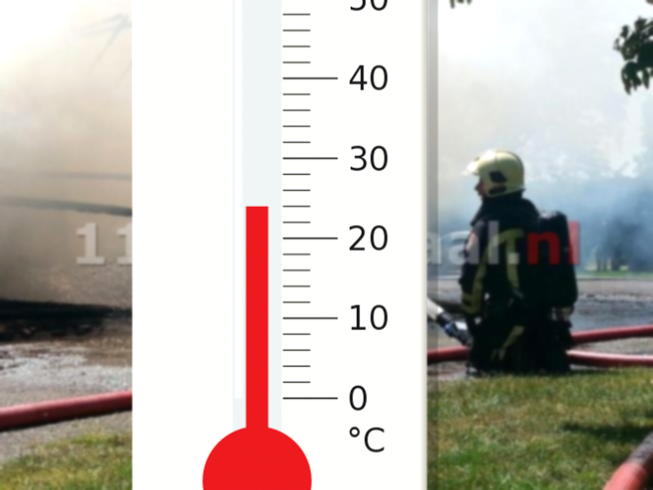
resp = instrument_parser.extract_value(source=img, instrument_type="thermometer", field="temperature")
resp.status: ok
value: 24 °C
